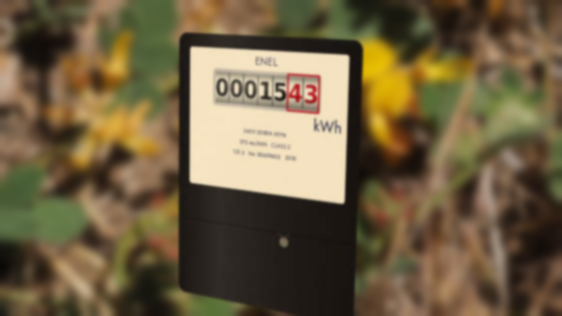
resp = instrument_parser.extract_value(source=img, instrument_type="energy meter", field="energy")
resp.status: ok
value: 15.43 kWh
